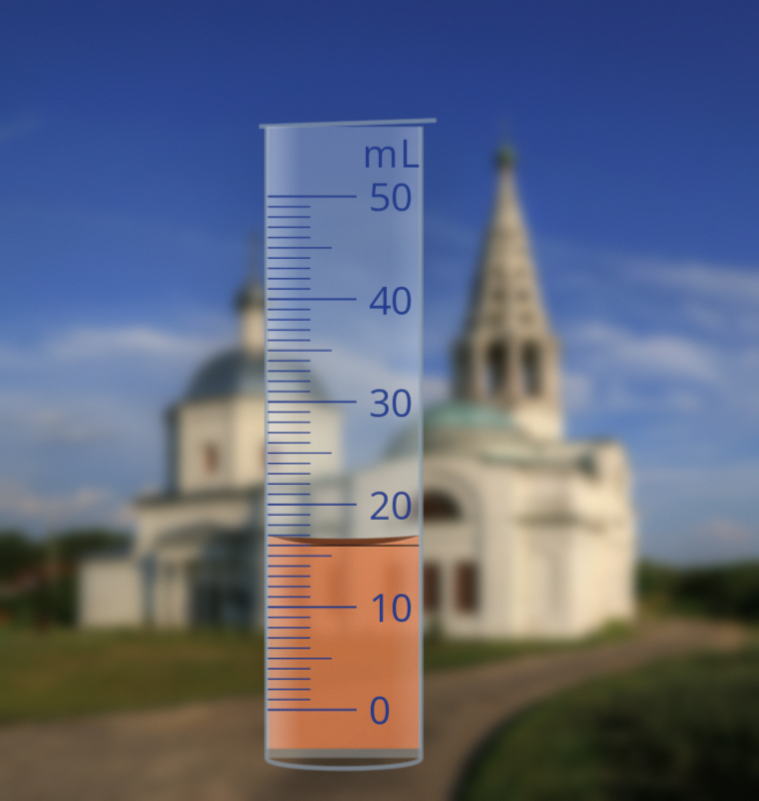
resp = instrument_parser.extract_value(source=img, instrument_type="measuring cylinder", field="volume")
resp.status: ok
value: 16 mL
